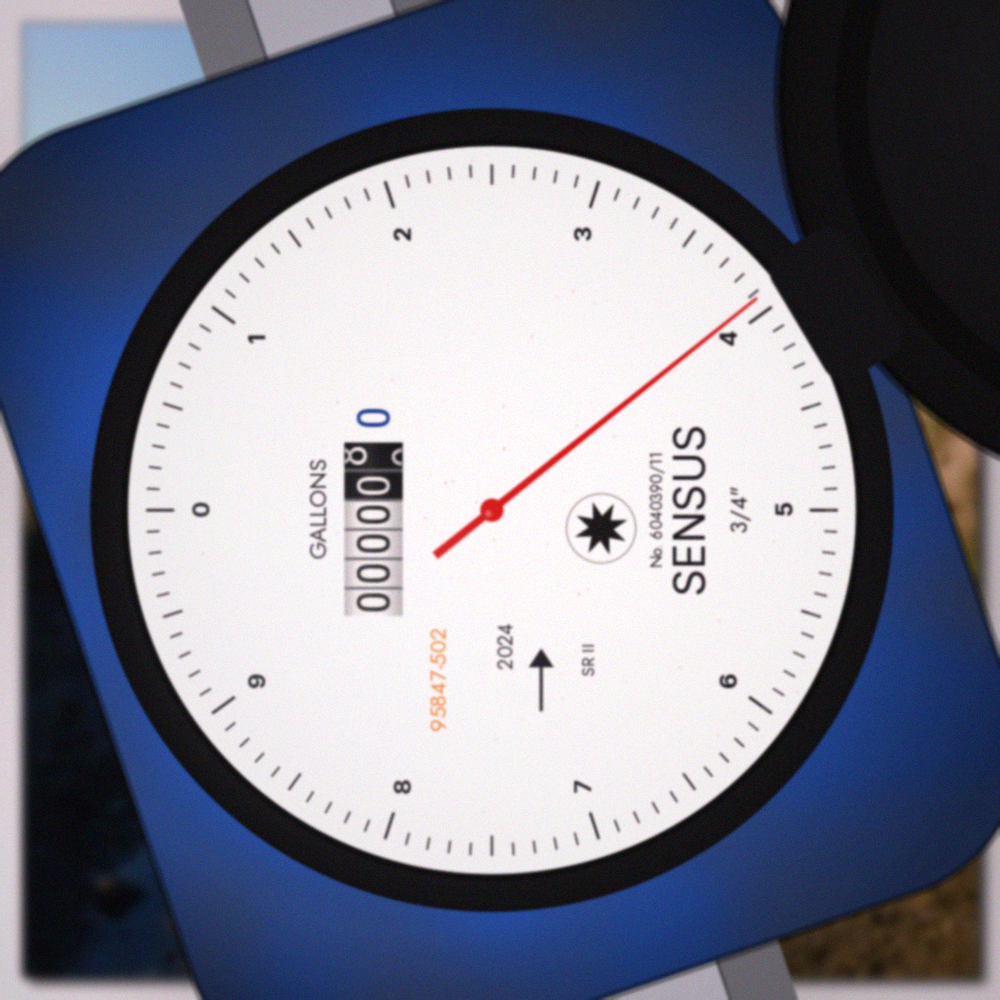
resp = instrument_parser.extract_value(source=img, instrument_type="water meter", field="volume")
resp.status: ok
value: 83.9 gal
